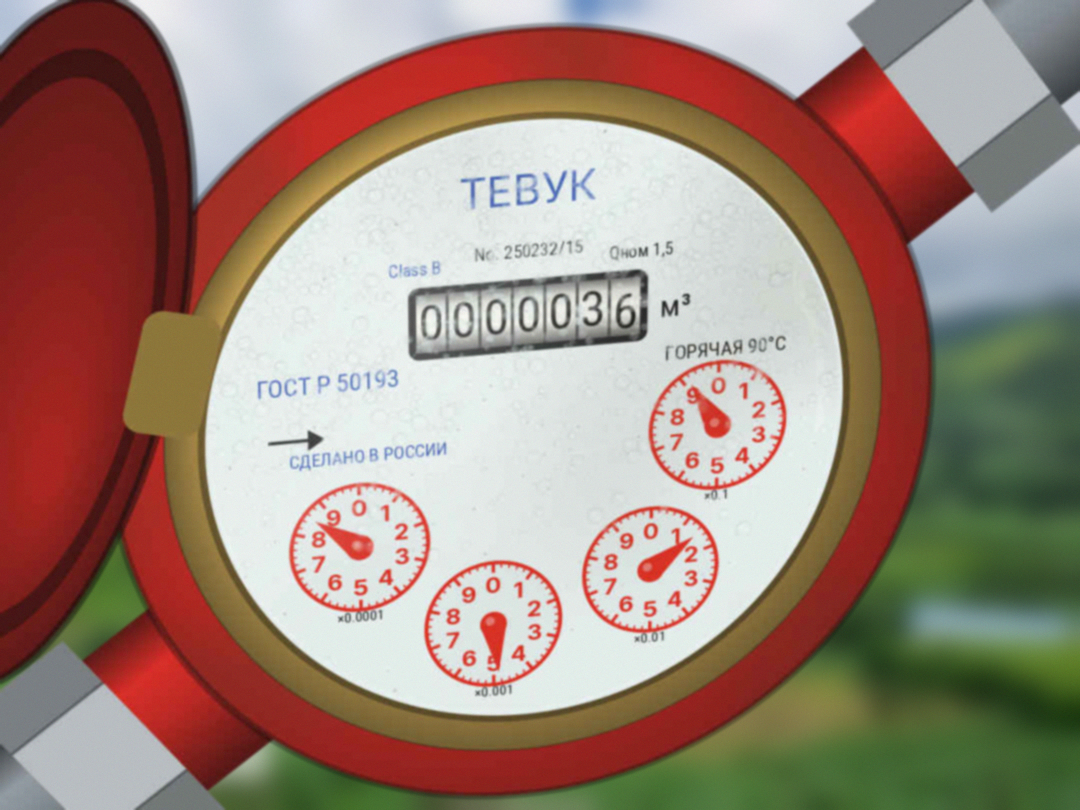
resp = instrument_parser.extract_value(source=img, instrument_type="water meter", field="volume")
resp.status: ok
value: 35.9148 m³
